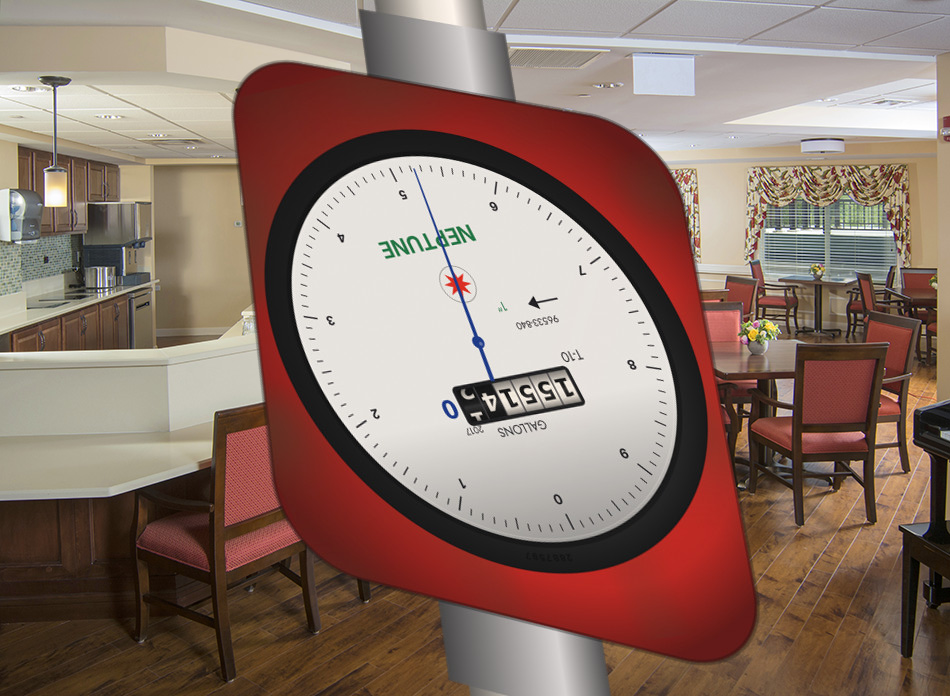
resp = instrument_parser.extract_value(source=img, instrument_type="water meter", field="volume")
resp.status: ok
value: 1551415.2 gal
